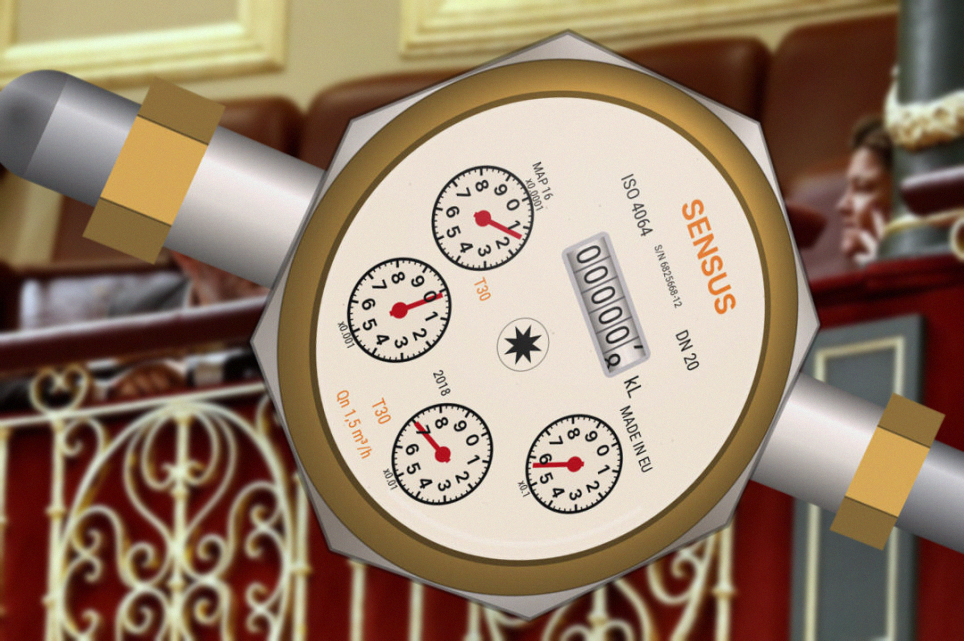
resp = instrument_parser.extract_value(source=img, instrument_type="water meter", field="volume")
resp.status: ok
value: 7.5701 kL
